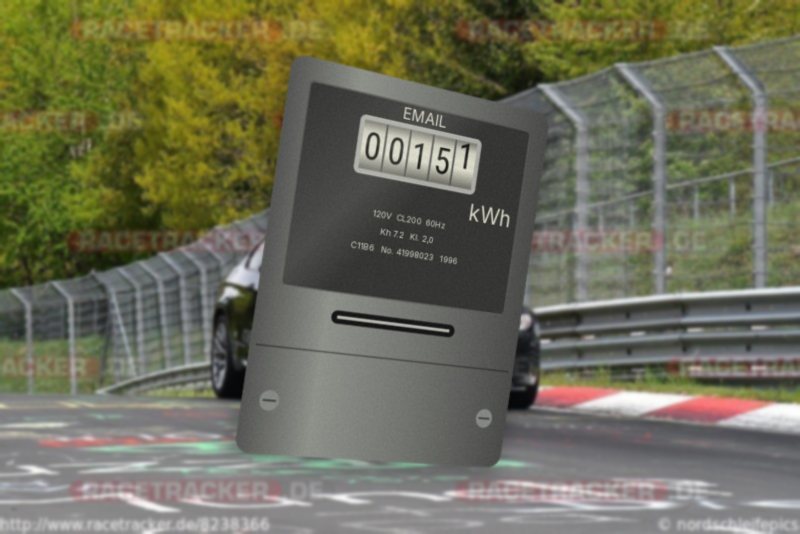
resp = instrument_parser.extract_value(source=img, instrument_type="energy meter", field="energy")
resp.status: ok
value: 151 kWh
